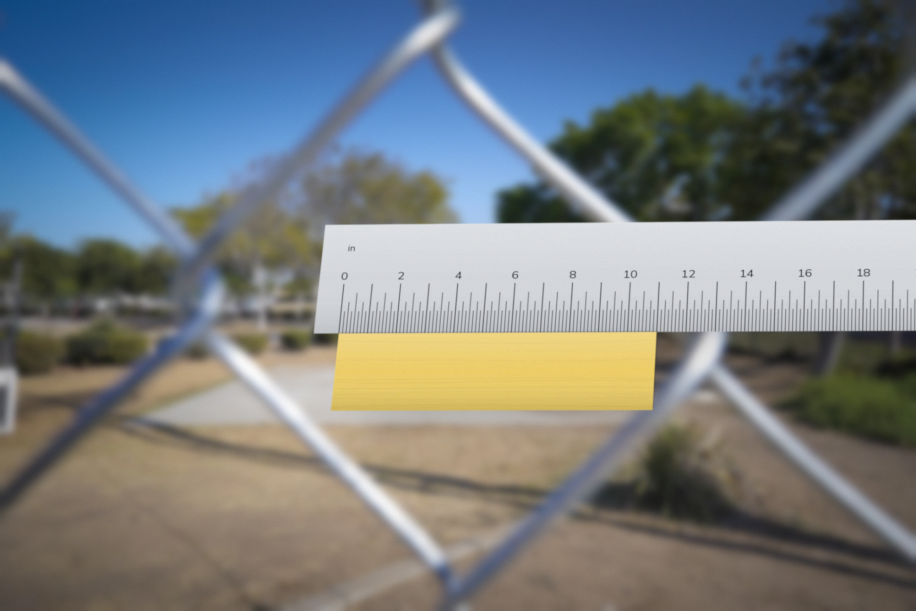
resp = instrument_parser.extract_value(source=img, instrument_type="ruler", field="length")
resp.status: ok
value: 11 in
